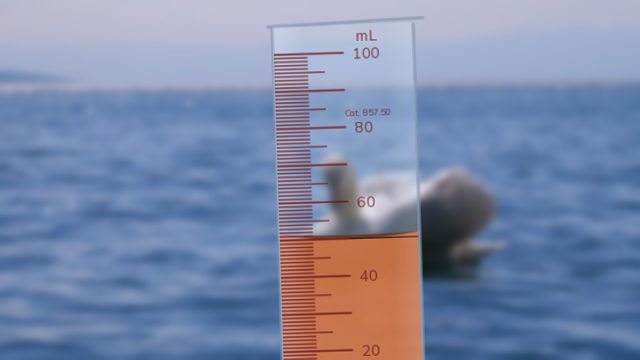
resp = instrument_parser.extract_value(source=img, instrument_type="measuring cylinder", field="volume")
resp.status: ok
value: 50 mL
